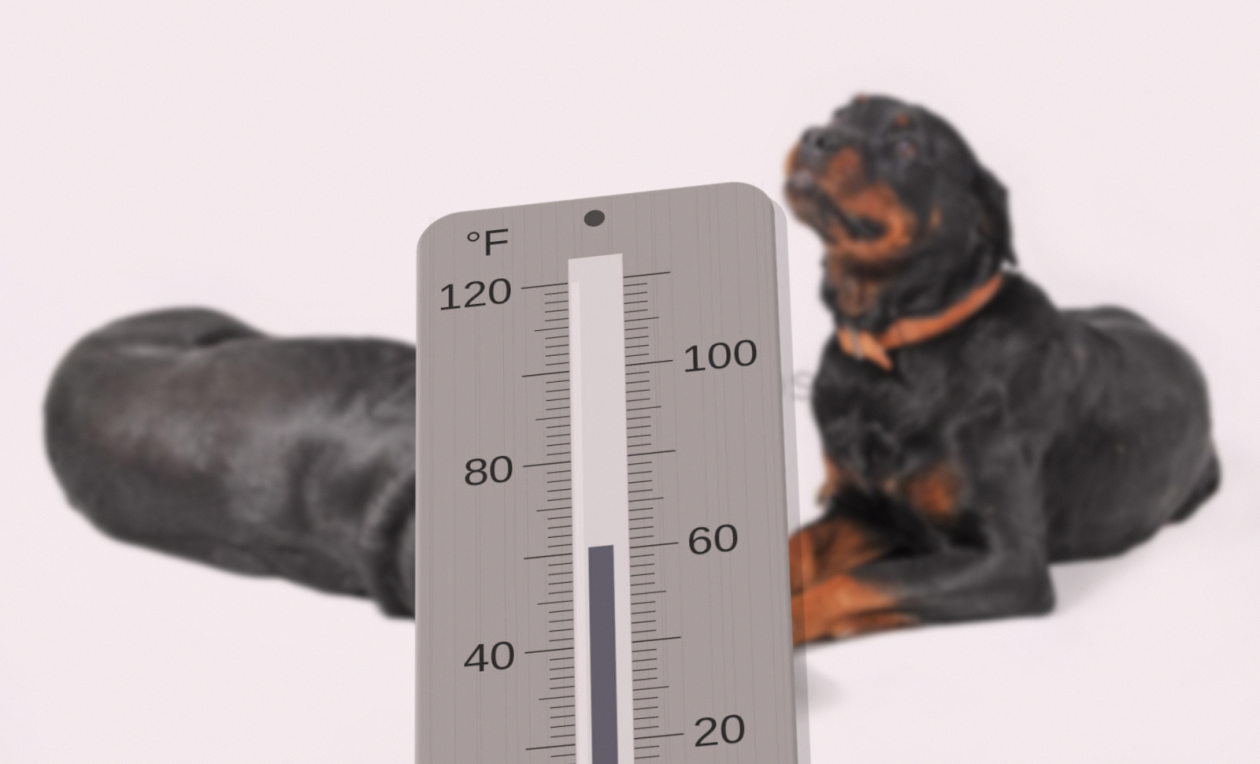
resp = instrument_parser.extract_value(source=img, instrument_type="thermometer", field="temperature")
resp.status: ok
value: 61 °F
